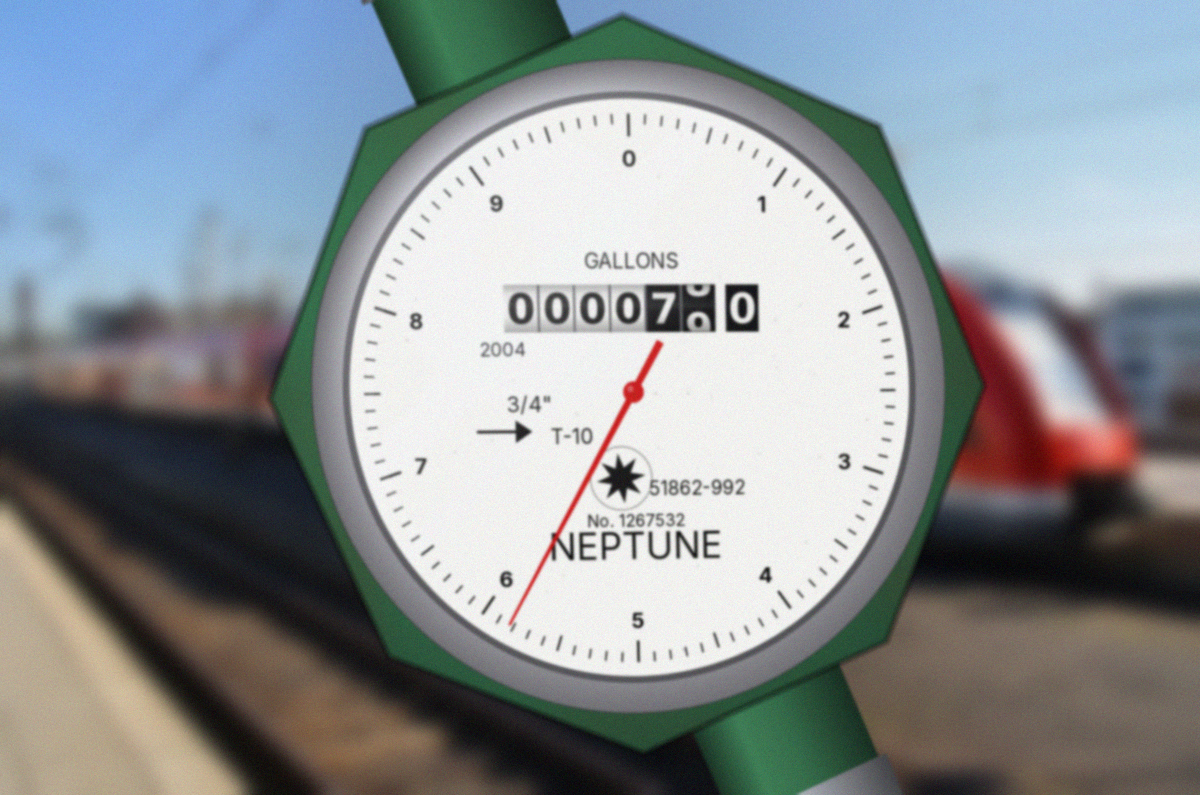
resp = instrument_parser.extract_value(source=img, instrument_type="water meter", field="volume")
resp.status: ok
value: 785.8 gal
